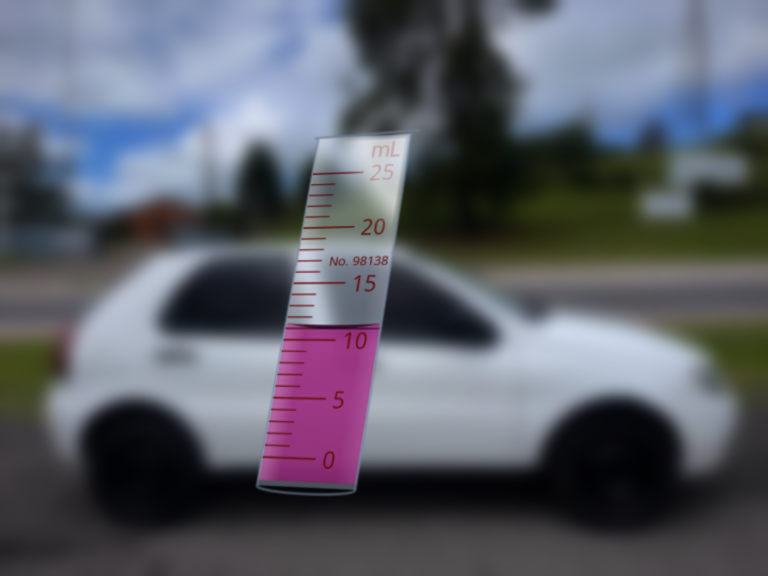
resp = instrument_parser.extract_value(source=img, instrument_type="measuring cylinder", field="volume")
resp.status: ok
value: 11 mL
